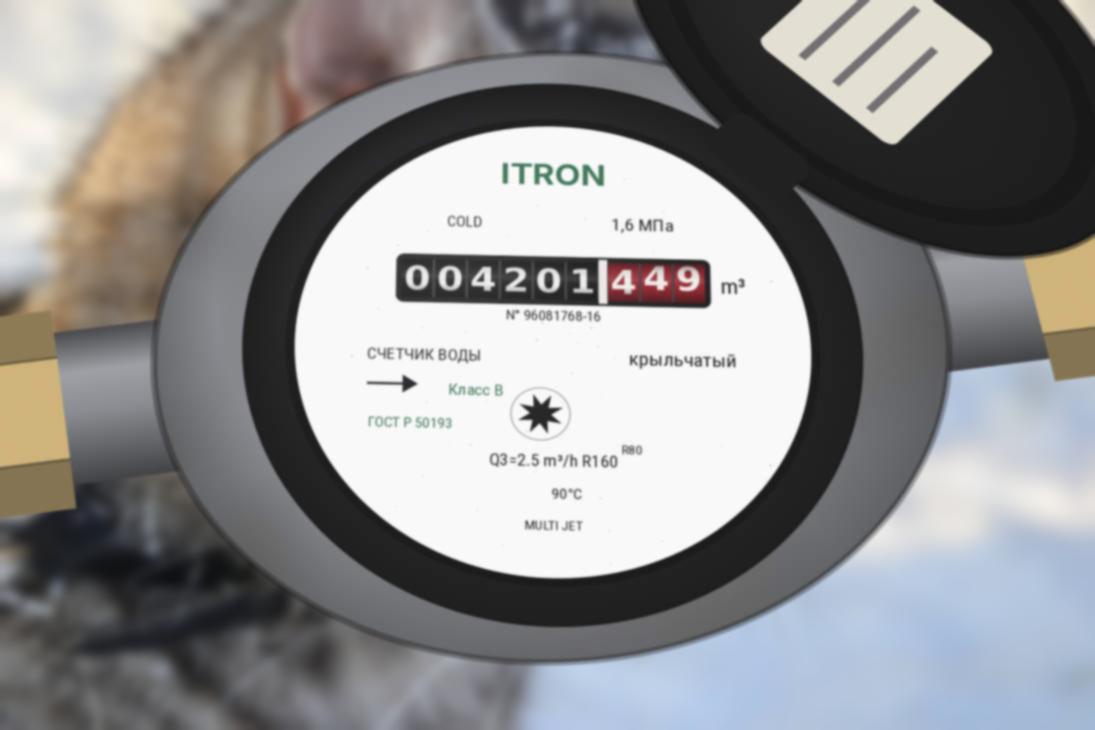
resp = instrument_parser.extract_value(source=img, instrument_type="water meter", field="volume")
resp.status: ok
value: 4201.449 m³
